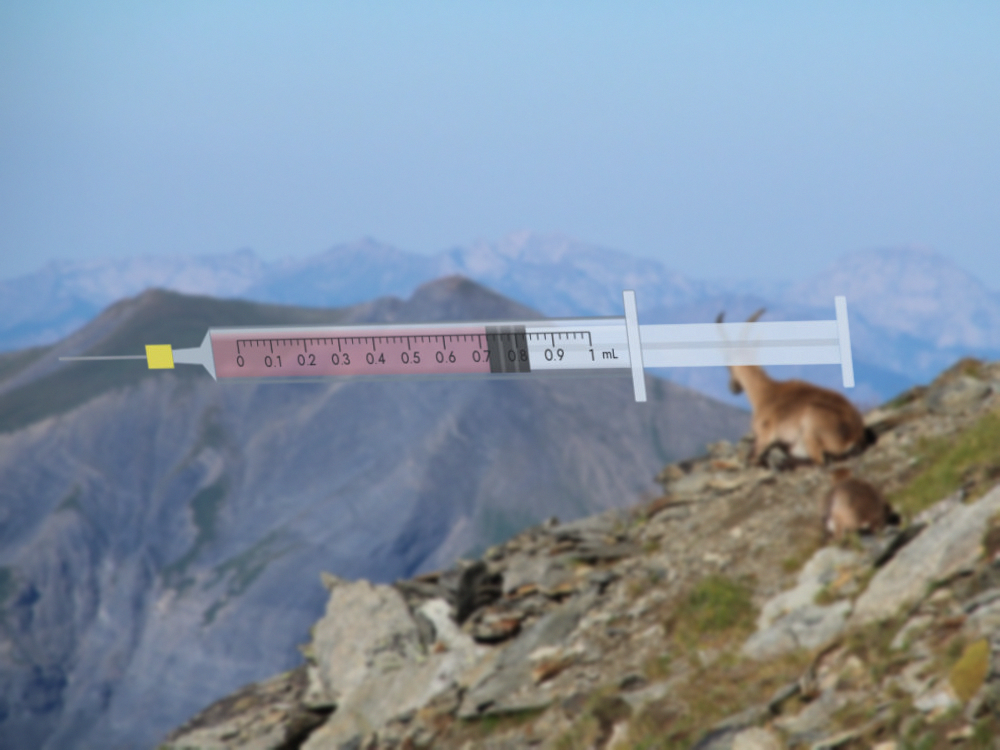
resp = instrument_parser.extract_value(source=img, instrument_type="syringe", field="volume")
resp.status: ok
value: 0.72 mL
